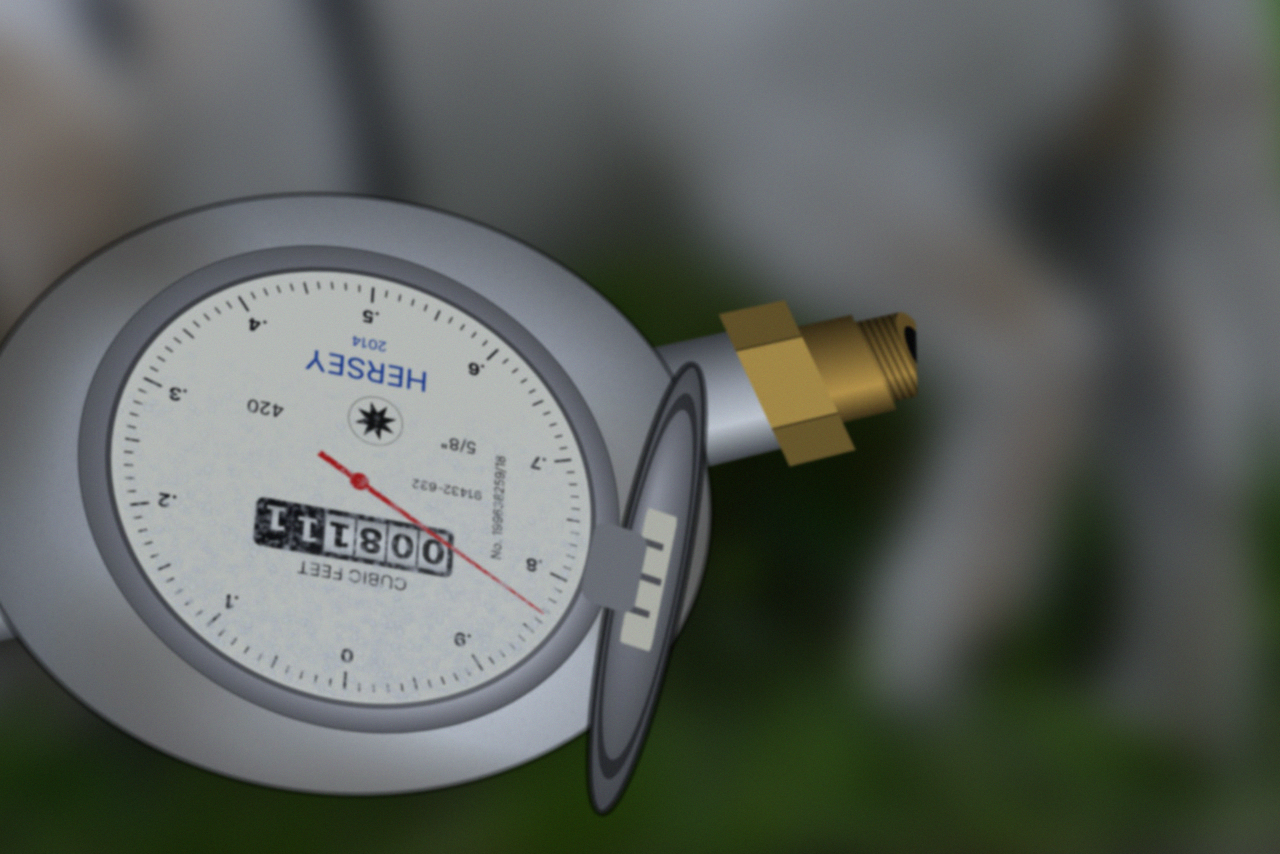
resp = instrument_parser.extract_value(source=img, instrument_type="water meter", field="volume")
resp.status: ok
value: 8110.83 ft³
